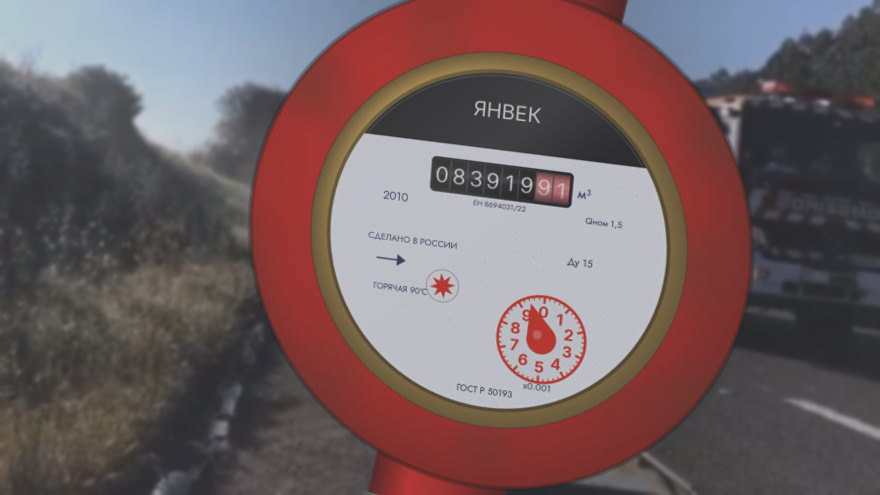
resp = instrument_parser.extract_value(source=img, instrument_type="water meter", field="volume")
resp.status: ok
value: 83919.909 m³
